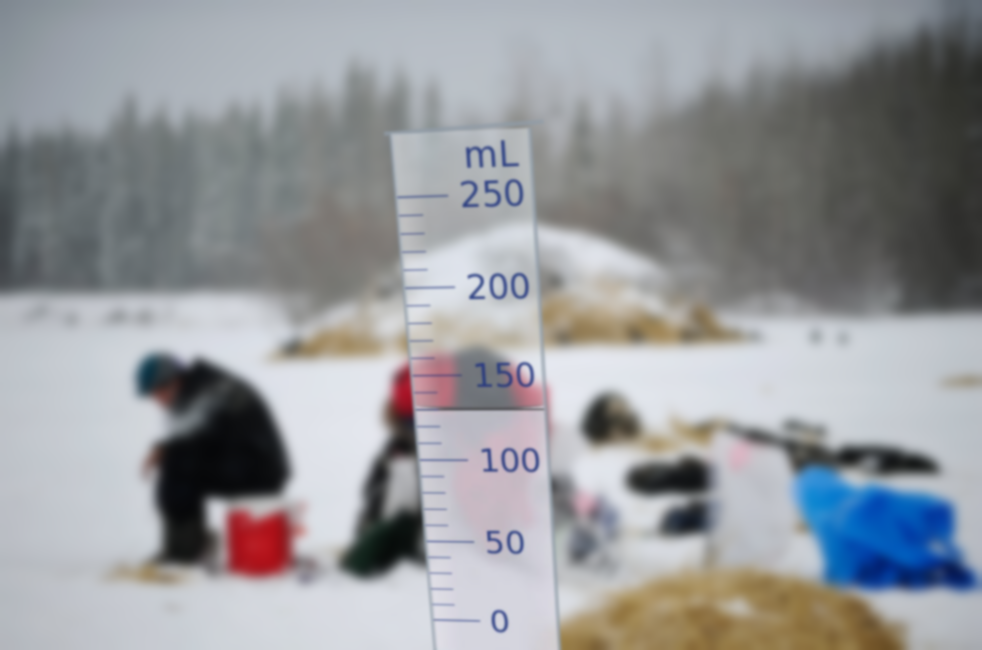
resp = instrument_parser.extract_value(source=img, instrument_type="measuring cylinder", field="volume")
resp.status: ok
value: 130 mL
